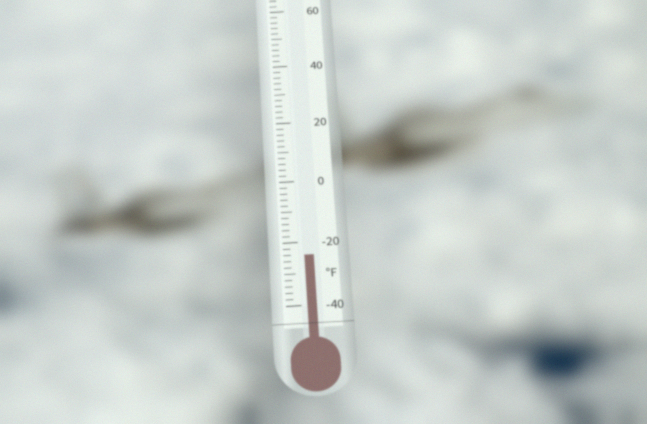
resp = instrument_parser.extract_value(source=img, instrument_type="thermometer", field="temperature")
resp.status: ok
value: -24 °F
